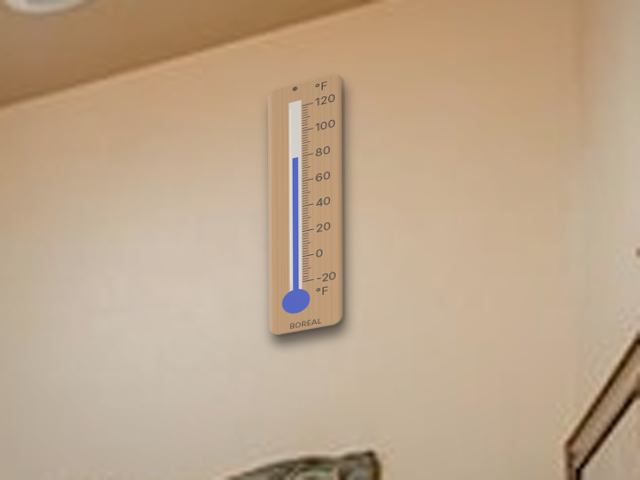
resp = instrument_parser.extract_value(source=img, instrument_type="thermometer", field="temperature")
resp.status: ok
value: 80 °F
